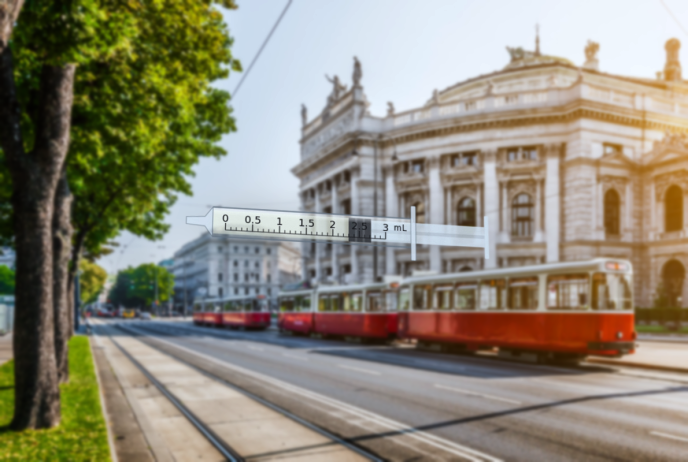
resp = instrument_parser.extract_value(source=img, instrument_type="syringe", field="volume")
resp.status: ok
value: 2.3 mL
